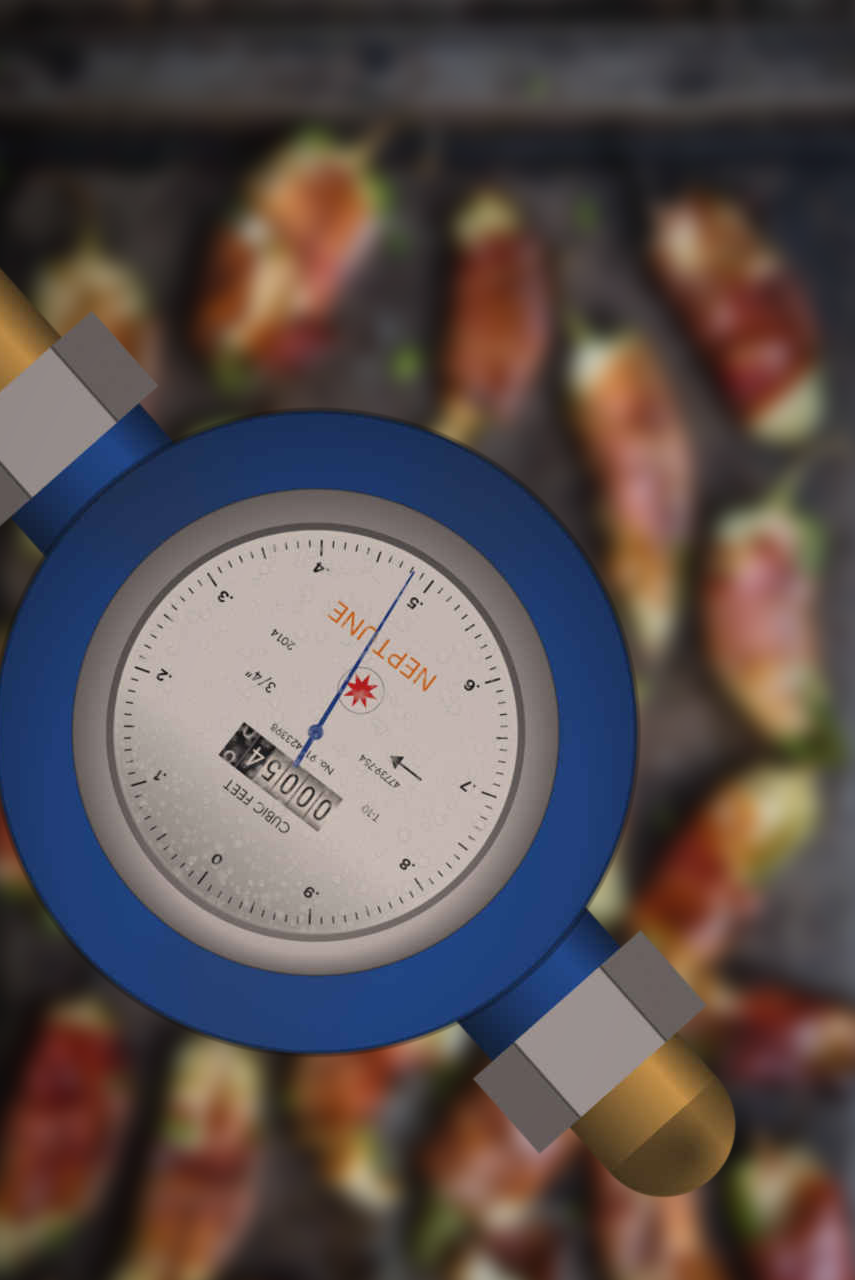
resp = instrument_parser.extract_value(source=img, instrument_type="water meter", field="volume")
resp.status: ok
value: 548.48 ft³
